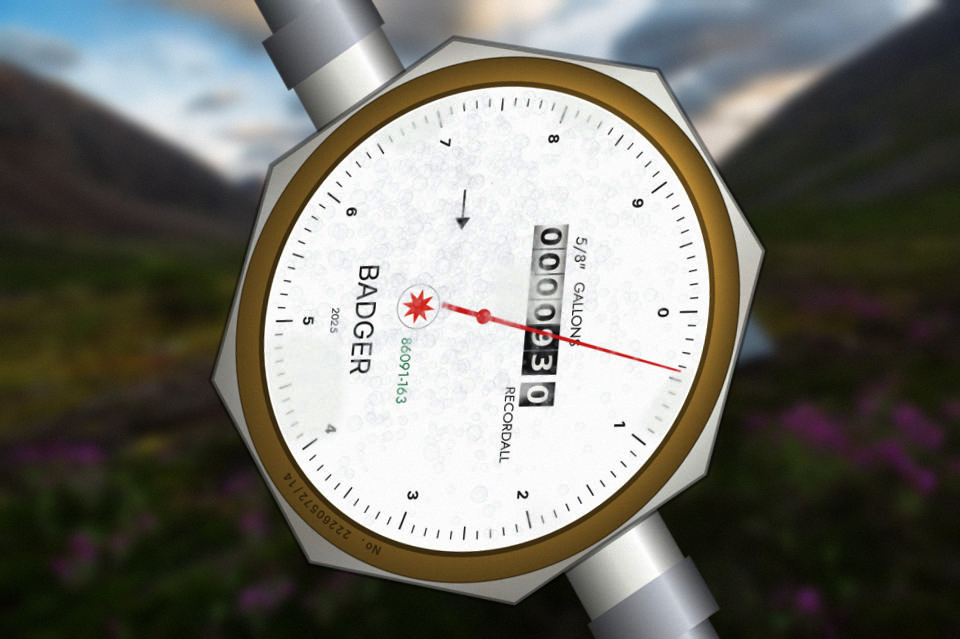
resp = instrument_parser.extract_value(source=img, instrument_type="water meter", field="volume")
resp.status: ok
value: 930.4 gal
